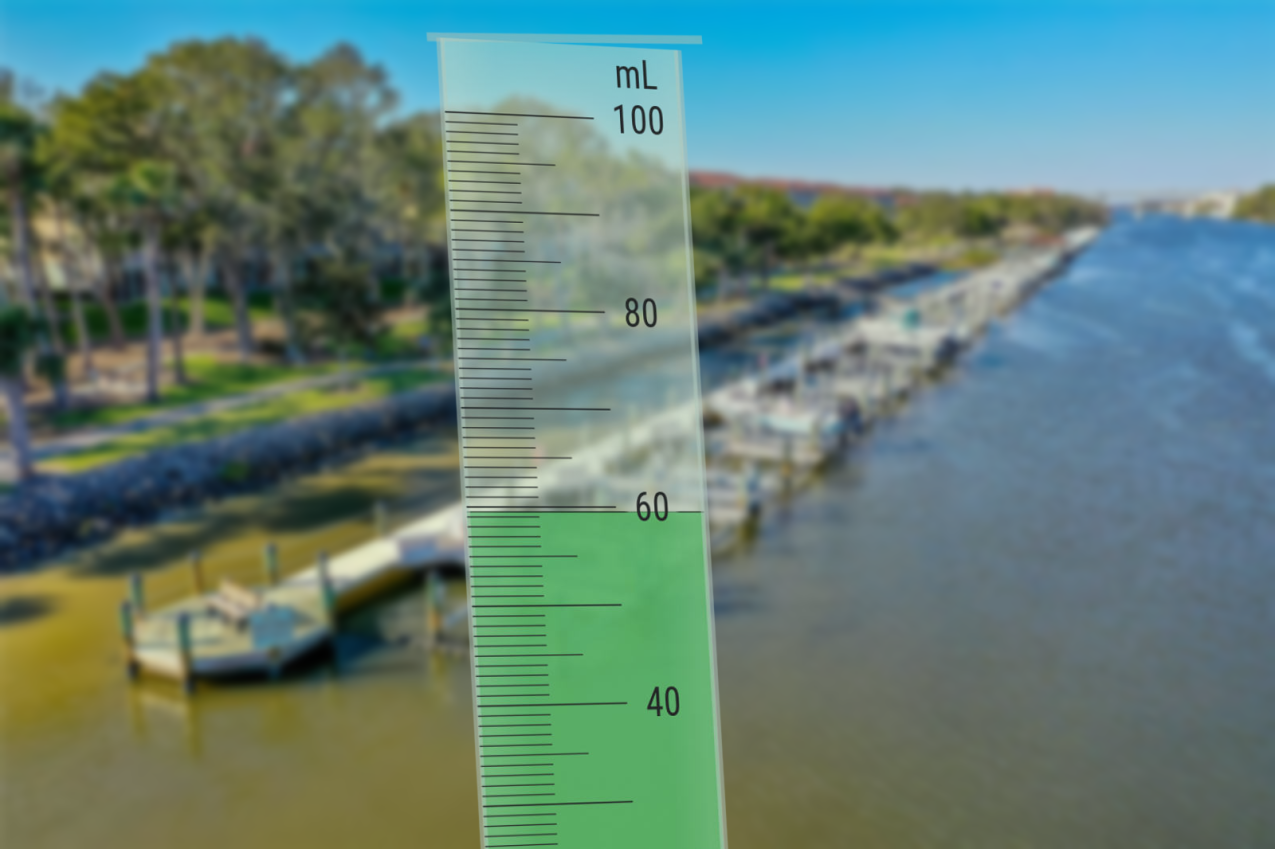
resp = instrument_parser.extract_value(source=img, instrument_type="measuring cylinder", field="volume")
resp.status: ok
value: 59.5 mL
